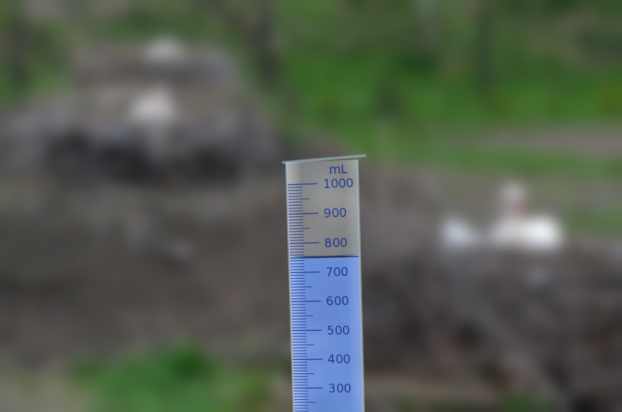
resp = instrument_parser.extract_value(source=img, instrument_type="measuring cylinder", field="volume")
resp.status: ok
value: 750 mL
